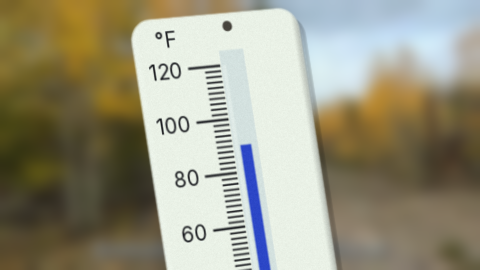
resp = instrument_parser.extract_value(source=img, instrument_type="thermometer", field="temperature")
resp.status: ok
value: 90 °F
